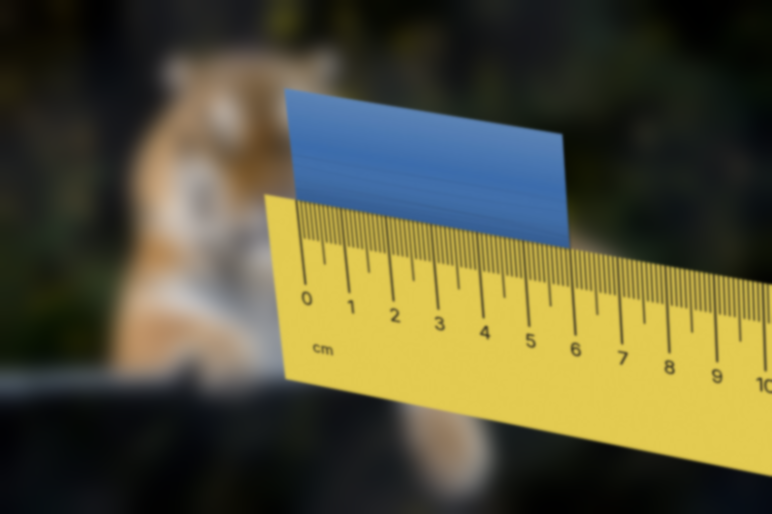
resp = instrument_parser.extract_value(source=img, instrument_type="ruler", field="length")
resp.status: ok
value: 6 cm
